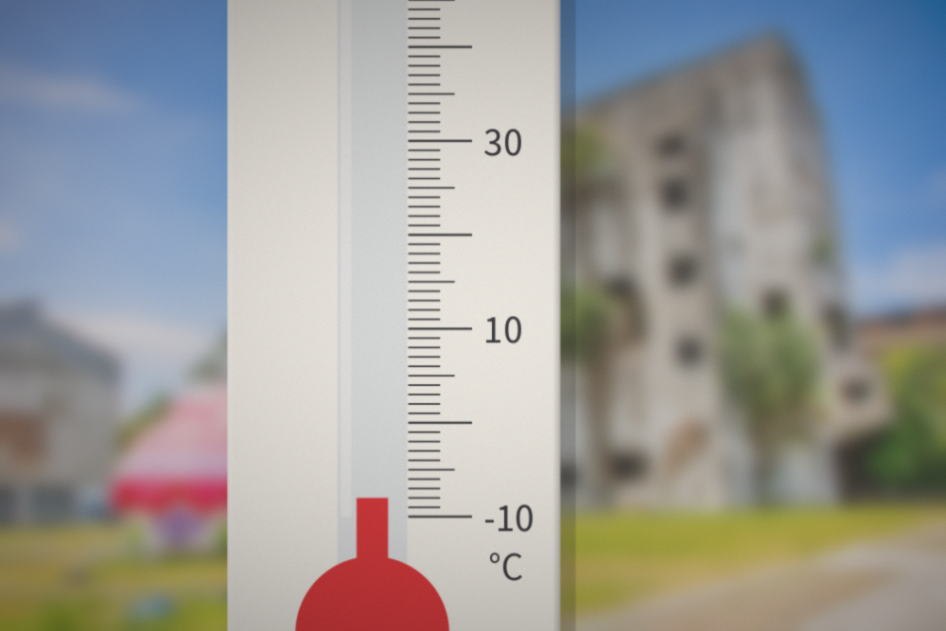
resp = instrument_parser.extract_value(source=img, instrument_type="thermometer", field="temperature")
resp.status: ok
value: -8 °C
